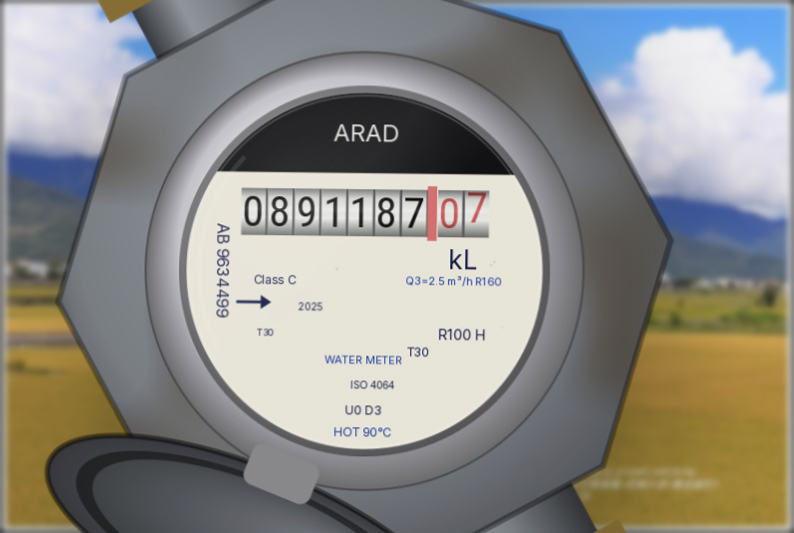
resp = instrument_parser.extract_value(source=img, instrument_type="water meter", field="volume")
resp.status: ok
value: 891187.07 kL
